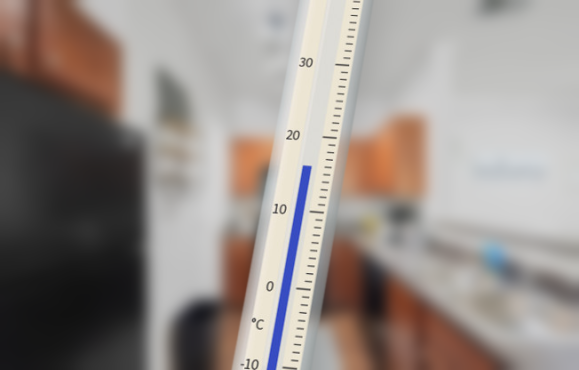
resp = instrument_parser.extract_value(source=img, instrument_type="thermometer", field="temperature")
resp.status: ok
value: 16 °C
